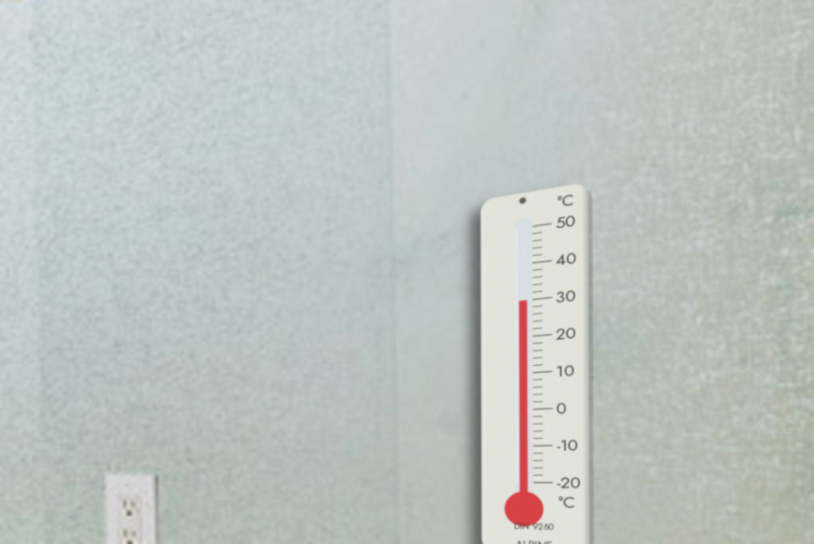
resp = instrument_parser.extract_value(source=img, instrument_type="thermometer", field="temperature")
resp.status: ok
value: 30 °C
